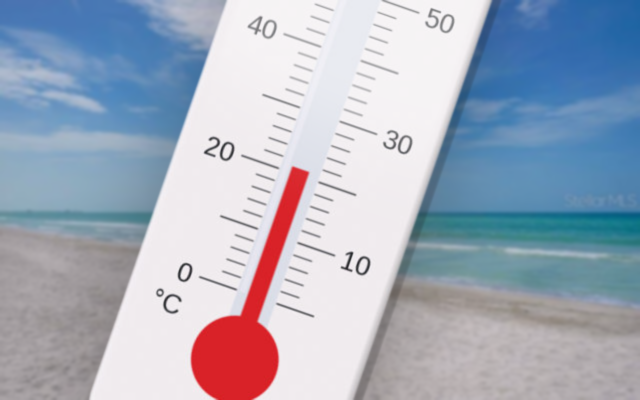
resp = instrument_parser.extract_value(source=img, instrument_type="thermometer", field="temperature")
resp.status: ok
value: 21 °C
